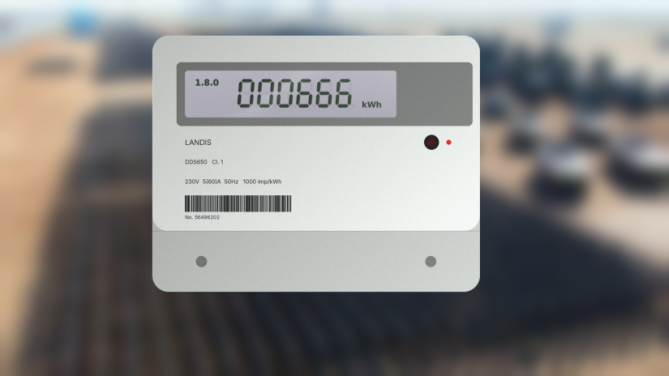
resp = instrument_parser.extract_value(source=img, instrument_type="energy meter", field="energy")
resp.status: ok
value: 666 kWh
